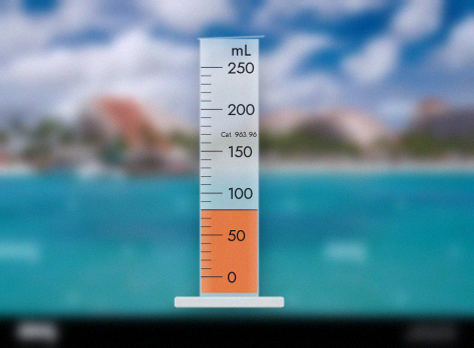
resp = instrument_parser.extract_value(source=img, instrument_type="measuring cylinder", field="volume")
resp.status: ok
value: 80 mL
